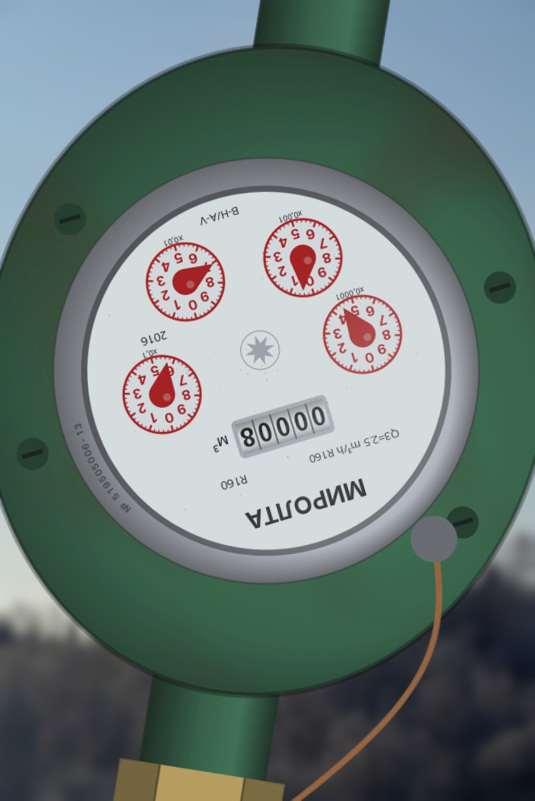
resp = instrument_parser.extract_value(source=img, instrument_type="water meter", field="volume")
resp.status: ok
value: 8.5704 m³
